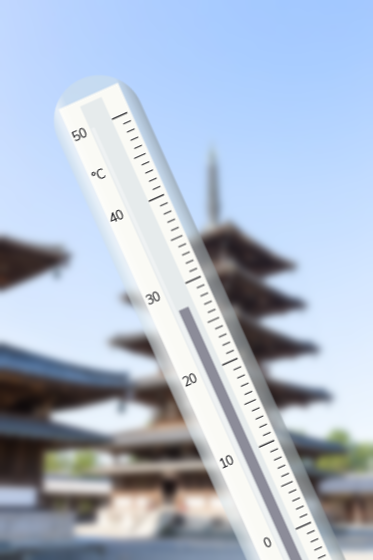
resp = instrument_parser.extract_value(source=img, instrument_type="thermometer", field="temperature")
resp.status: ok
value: 27.5 °C
